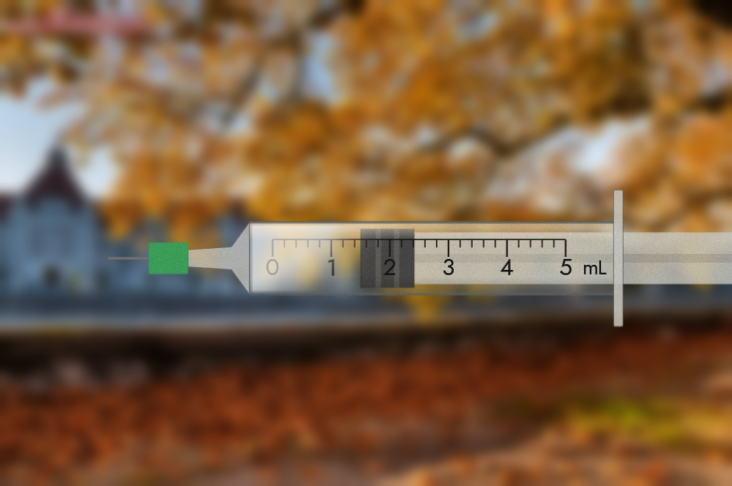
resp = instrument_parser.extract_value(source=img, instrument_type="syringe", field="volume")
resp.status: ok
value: 1.5 mL
